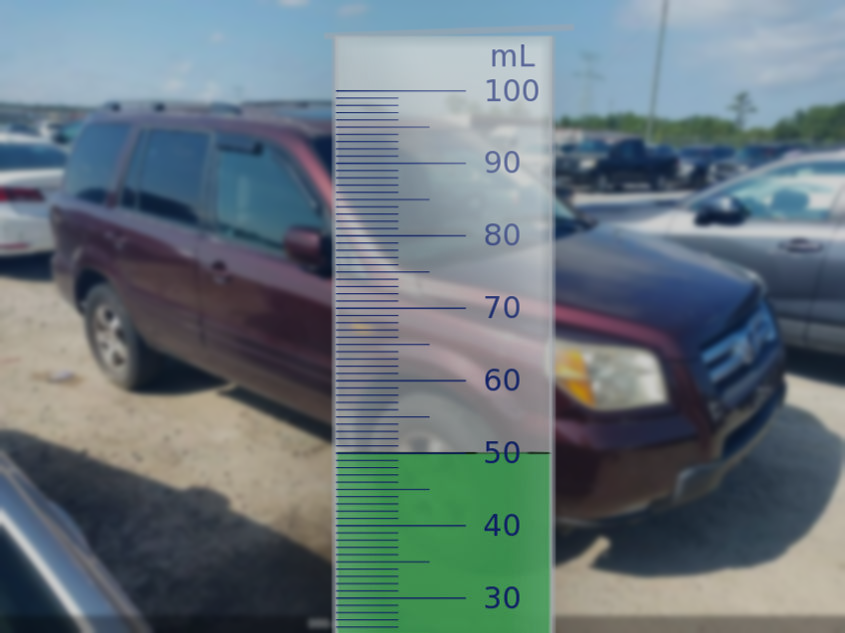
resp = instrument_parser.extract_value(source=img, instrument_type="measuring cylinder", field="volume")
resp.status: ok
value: 50 mL
